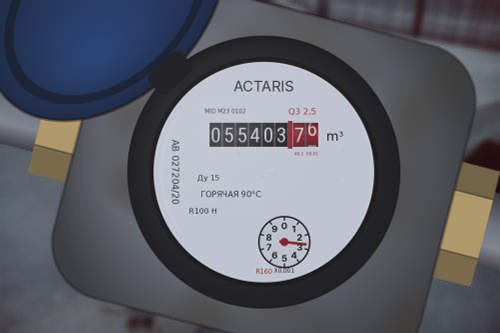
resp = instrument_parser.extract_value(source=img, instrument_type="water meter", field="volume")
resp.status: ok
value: 55403.762 m³
